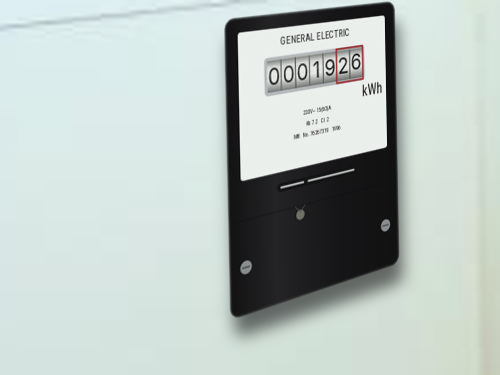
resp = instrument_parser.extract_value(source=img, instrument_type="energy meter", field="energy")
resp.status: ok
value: 19.26 kWh
